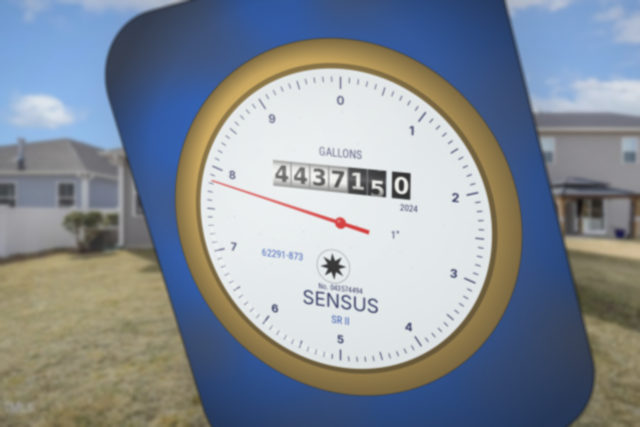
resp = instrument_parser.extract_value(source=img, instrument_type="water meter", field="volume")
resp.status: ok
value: 4437147.8 gal
